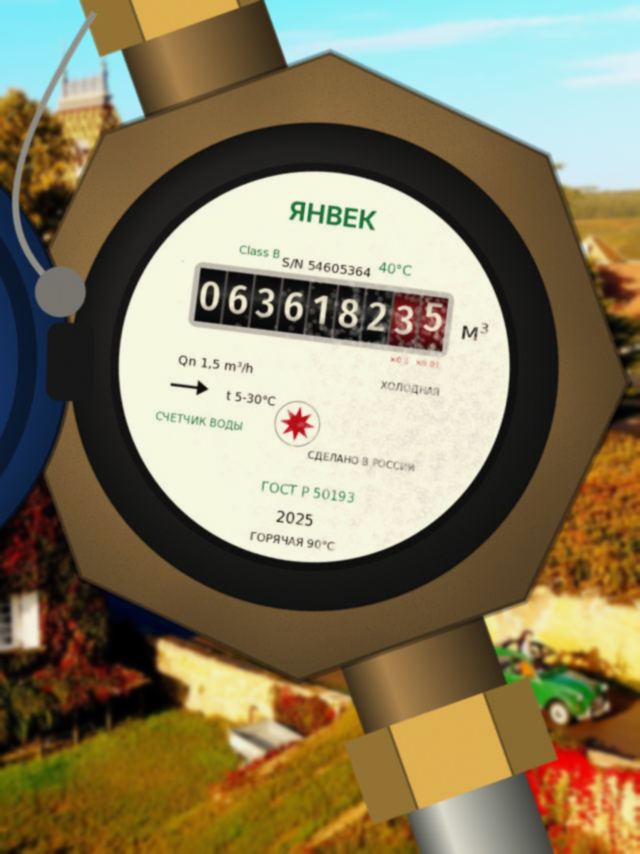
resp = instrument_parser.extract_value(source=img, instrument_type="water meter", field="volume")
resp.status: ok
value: 636182.35 m³
